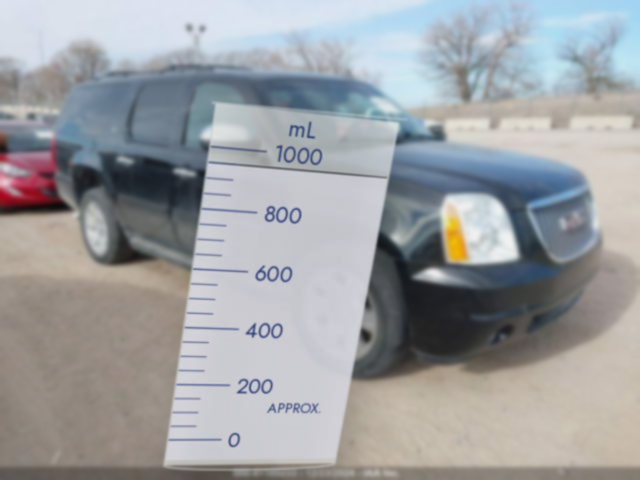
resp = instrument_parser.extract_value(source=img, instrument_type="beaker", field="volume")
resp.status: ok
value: 950 mL
